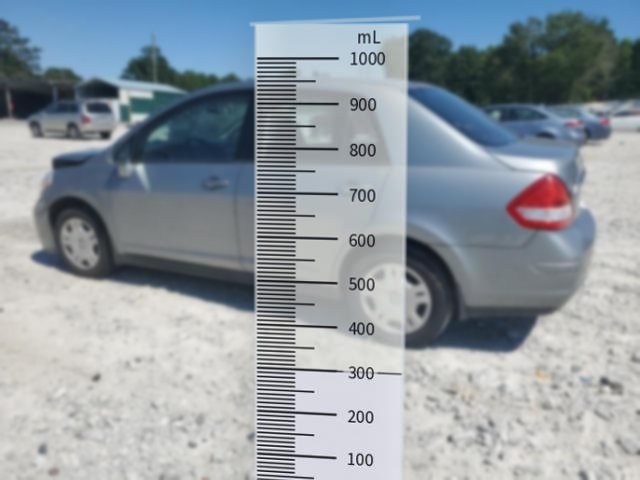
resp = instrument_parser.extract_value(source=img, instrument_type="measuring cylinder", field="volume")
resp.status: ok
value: 300 mL
